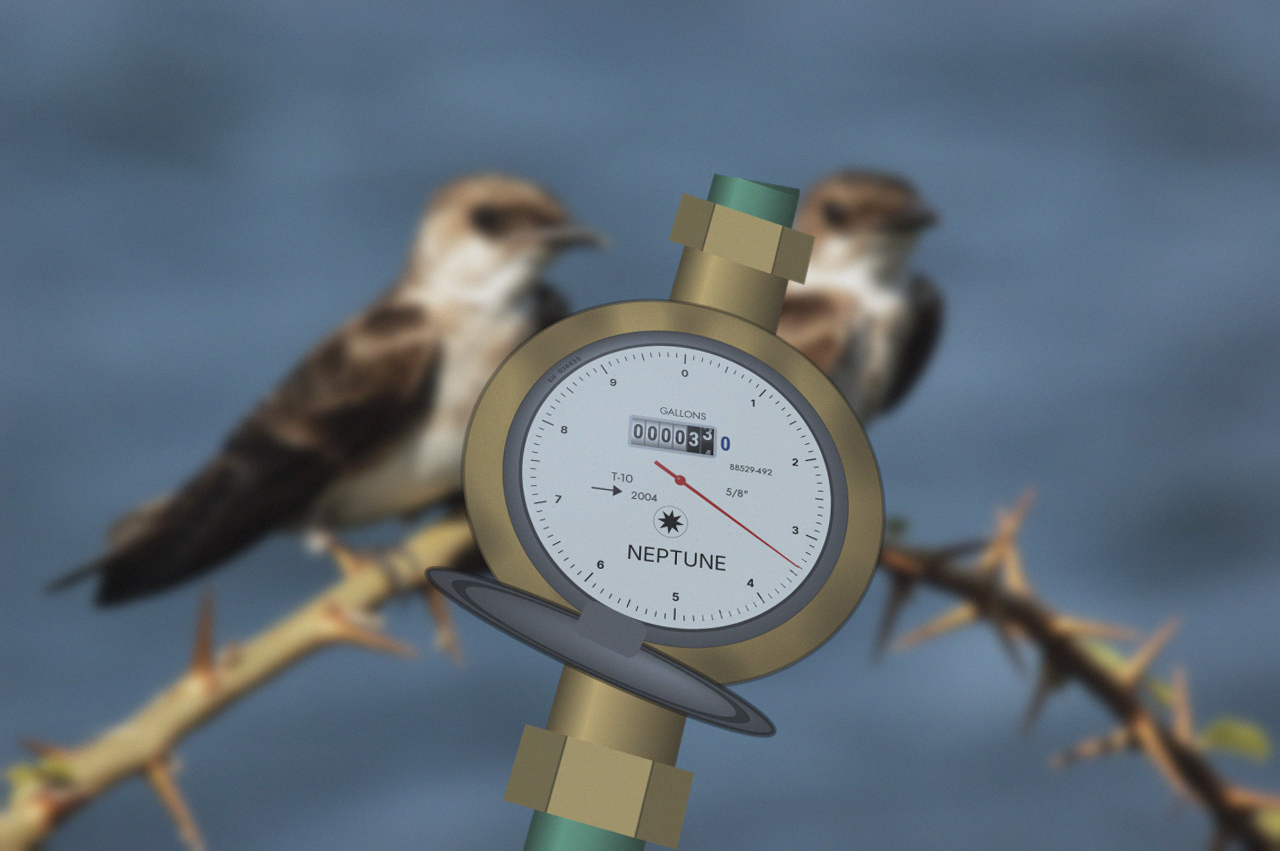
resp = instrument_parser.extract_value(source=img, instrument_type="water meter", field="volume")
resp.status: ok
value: 333.4 gal
